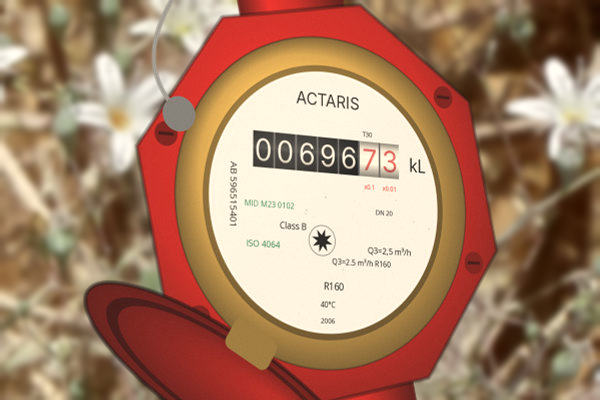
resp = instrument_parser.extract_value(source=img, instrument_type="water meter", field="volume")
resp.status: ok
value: 696.73 kL
